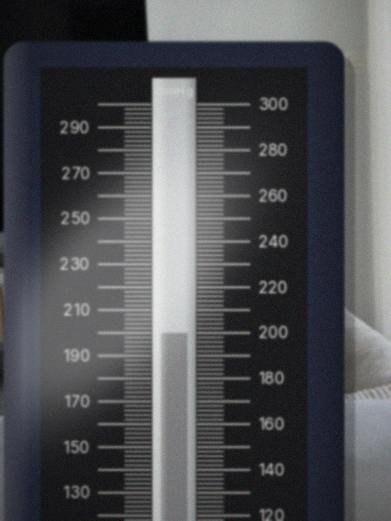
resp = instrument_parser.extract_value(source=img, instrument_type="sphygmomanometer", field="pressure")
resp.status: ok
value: 200 mmHg
